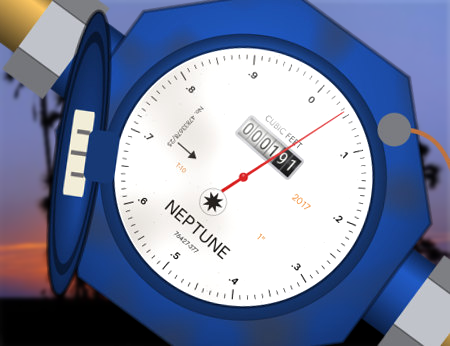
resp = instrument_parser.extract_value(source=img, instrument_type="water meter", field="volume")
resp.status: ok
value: 191.04 ft³
